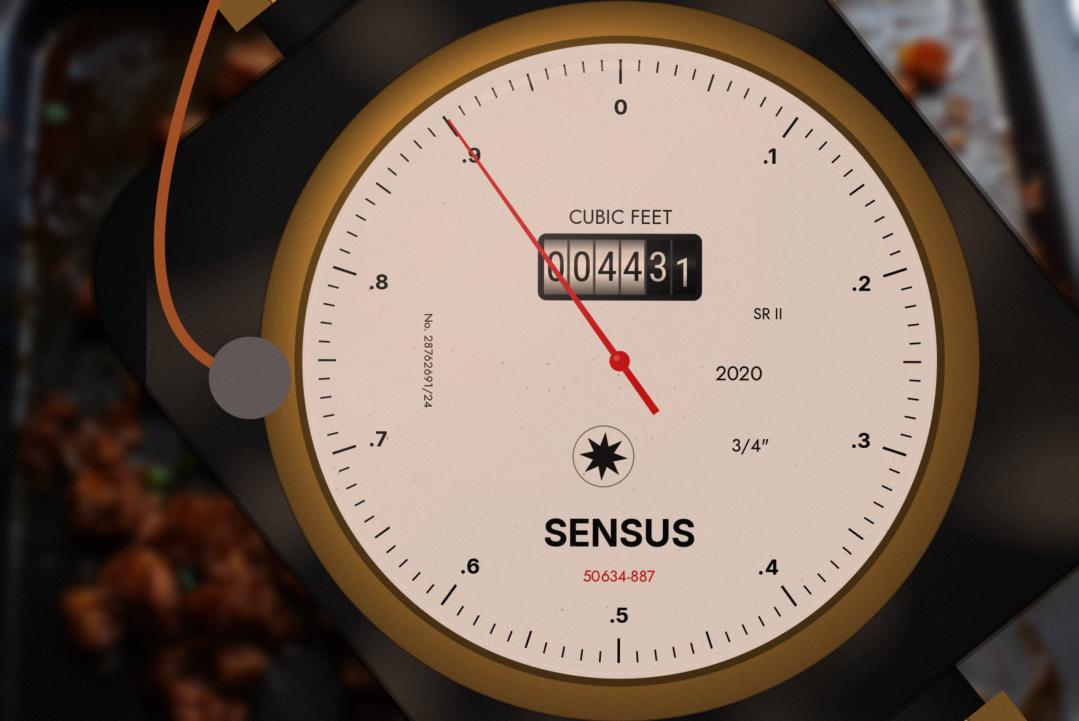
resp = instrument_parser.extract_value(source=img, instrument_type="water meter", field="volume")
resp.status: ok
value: 4430.90 ft³
